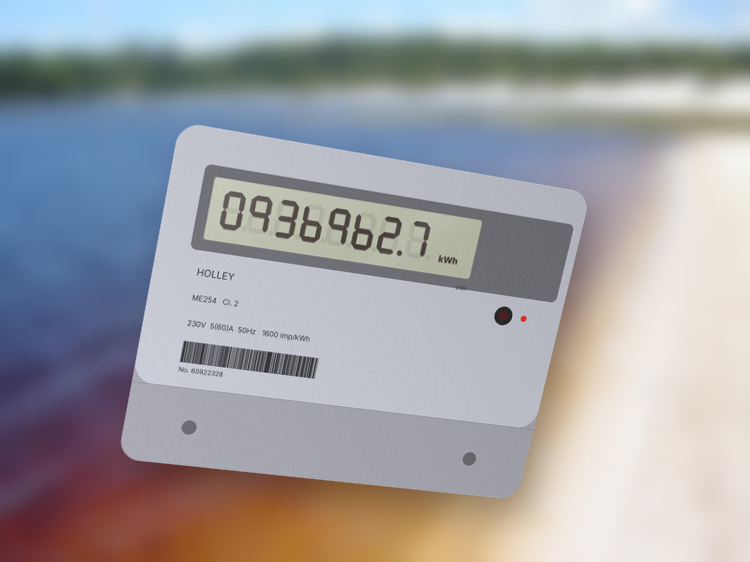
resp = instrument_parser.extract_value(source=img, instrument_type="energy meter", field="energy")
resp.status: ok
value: 936962.7 kWh
